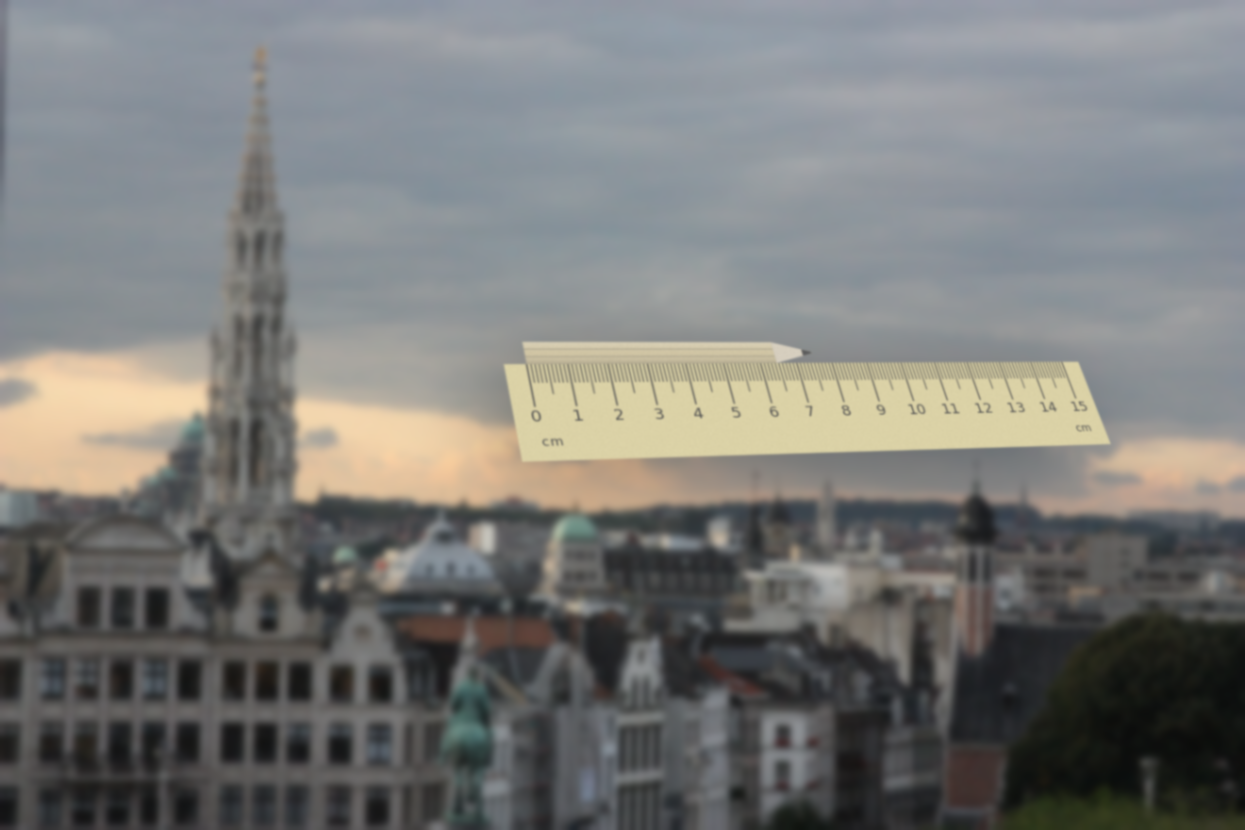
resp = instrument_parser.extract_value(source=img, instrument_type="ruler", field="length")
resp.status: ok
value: 7.5 cm
